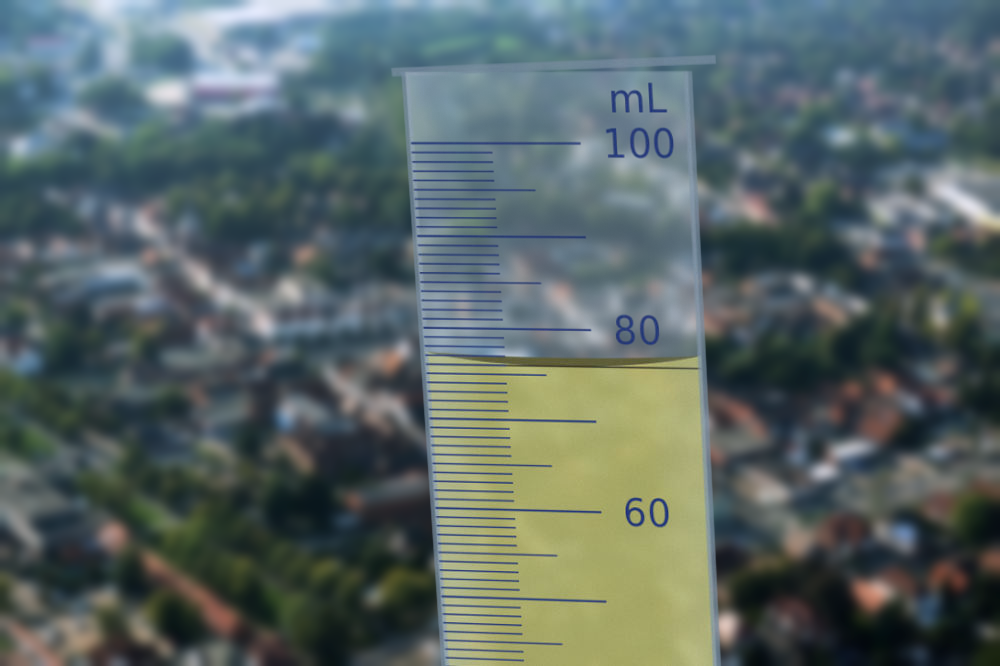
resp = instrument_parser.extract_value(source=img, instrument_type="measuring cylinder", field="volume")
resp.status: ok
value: 76 mL
